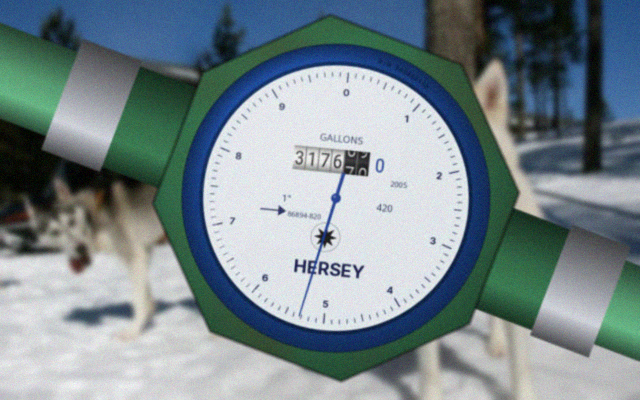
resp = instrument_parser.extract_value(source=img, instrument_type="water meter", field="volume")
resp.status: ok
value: 3176695.3 gal
